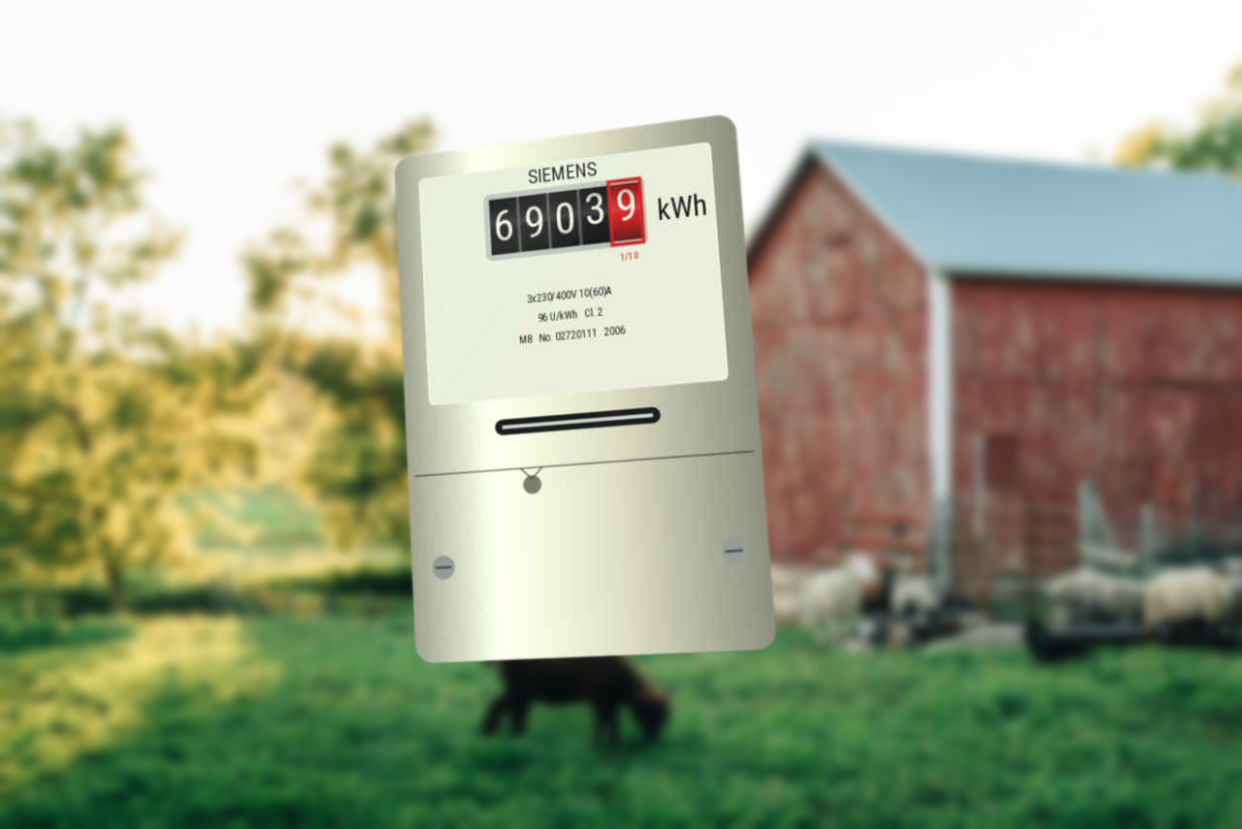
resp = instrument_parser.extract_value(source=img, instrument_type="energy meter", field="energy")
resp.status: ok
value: 6903.9 kWh
